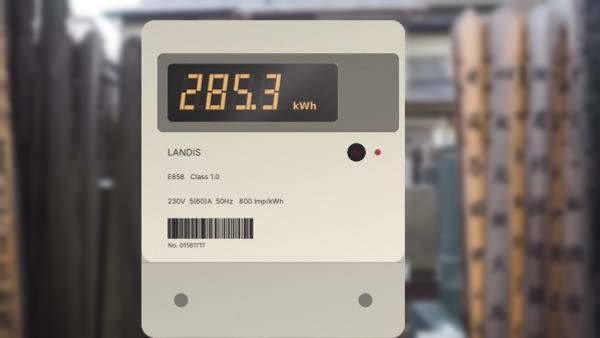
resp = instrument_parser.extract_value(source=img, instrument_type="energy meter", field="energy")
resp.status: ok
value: 285.3 kWh
